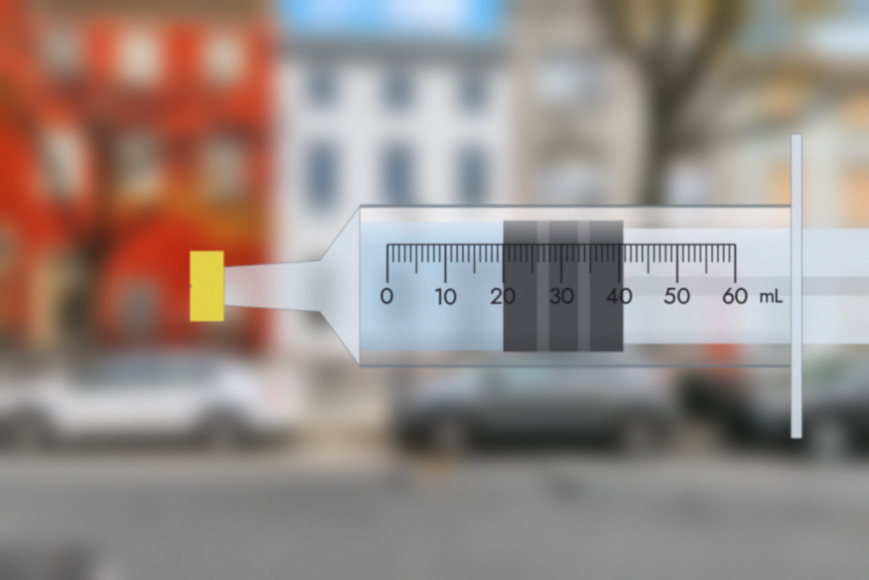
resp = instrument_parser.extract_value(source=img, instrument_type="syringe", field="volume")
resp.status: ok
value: 20 mL
